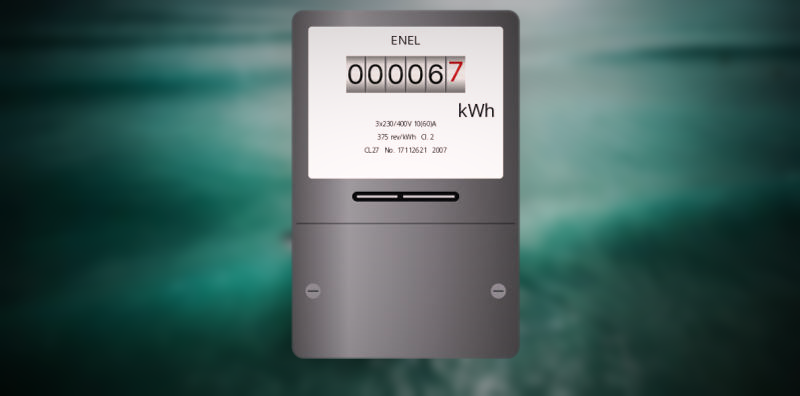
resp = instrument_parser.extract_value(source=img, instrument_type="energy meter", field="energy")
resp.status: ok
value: 6.7 kWh
